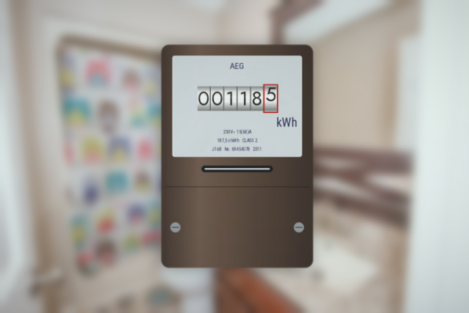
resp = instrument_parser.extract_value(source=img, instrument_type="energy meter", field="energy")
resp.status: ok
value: 118.5 kWh
